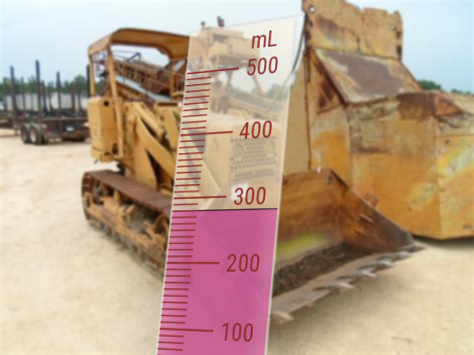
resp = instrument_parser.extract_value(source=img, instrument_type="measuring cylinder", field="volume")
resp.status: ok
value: 280 mL
